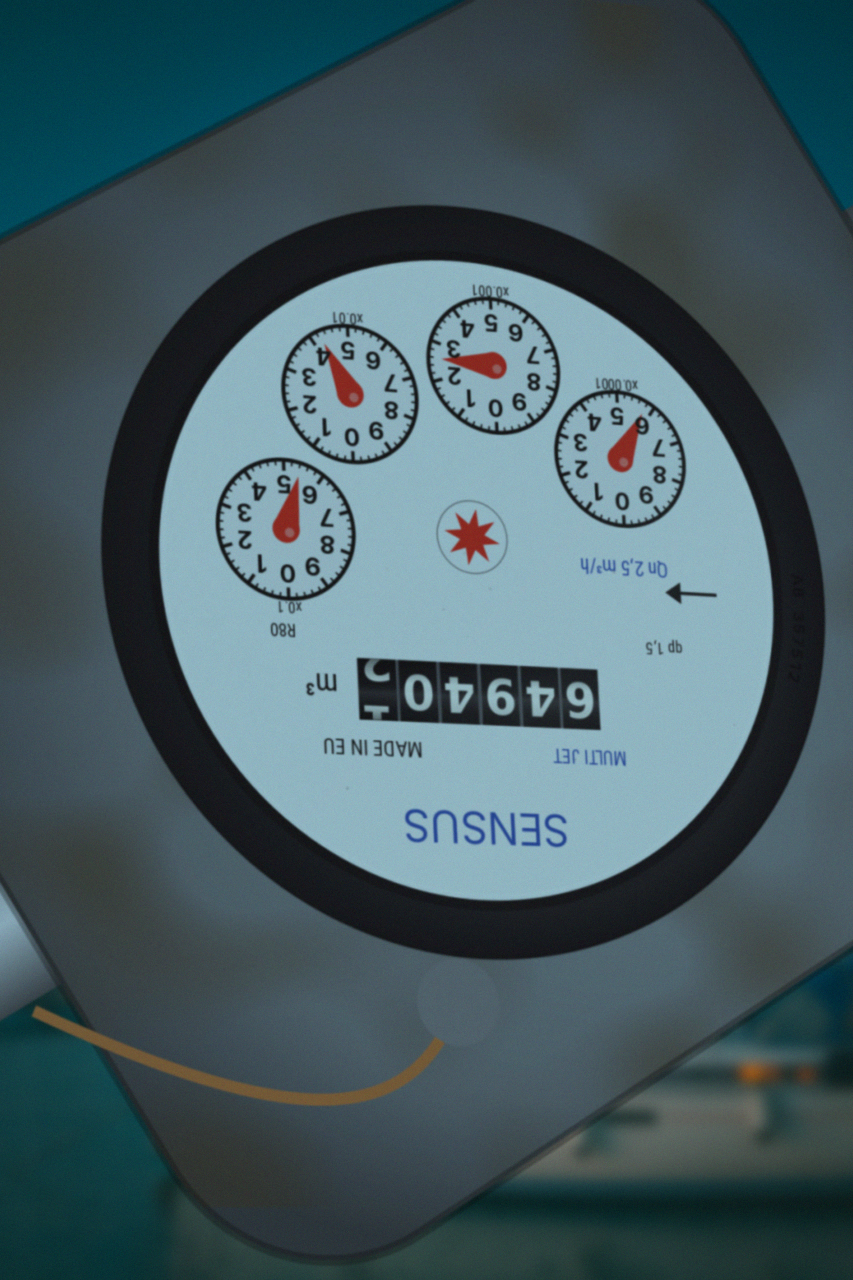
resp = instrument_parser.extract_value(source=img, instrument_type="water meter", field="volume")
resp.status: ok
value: 649401.5425 m³
